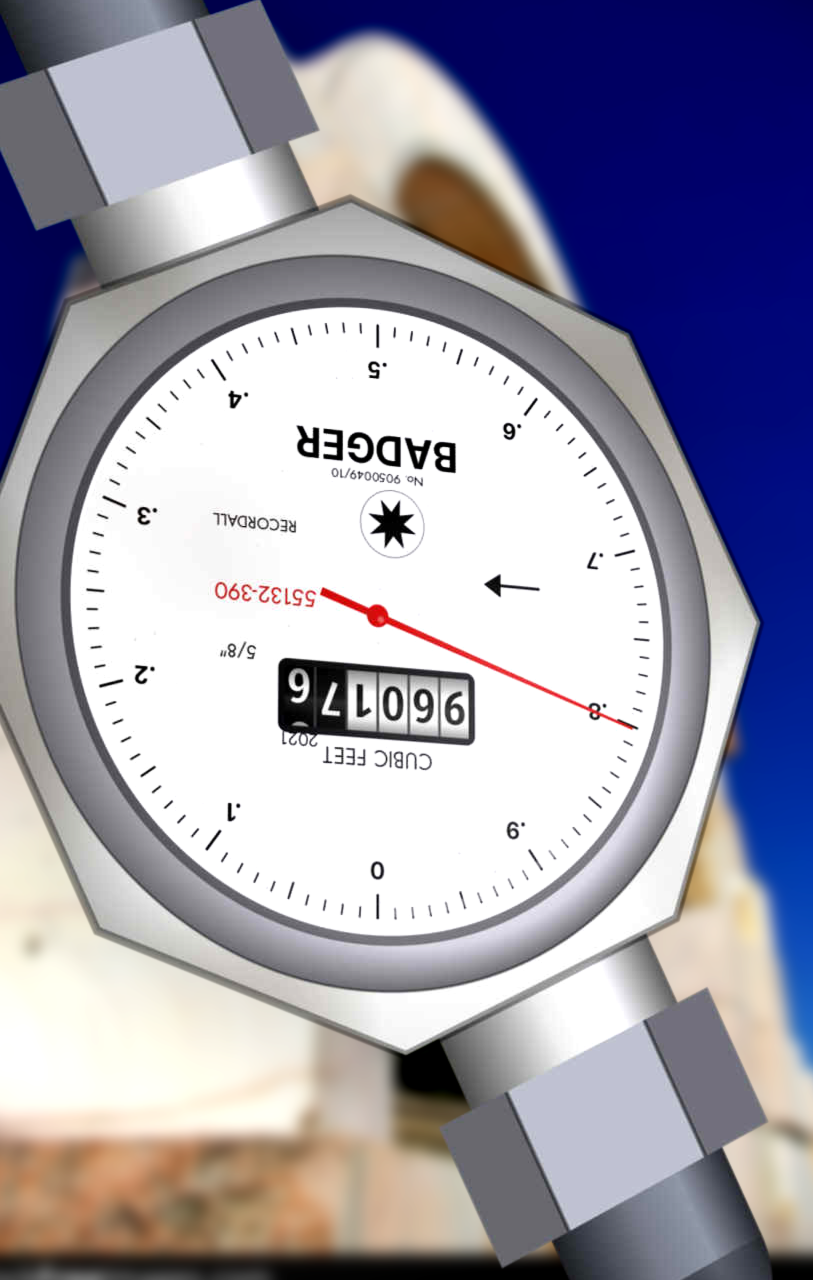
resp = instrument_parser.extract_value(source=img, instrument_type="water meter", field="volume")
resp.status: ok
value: 960175.80 ft³
